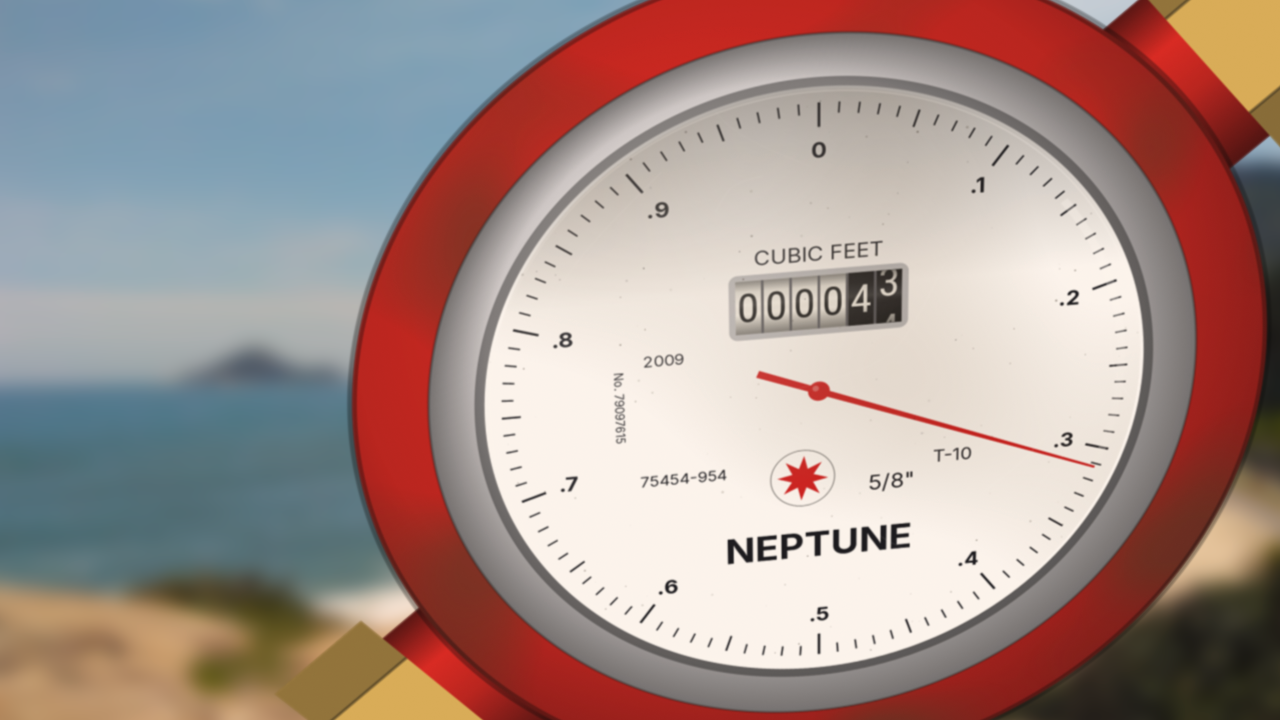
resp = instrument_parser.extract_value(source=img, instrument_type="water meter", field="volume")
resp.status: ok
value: 43.31 ft³
